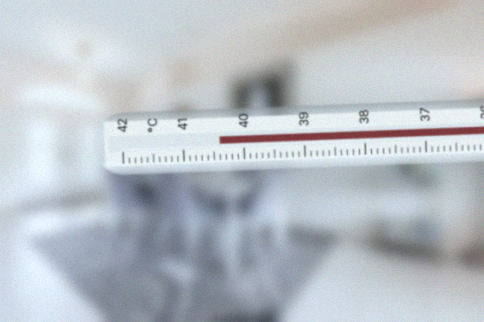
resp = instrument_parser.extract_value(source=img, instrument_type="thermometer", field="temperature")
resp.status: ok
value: 40.4 °C
